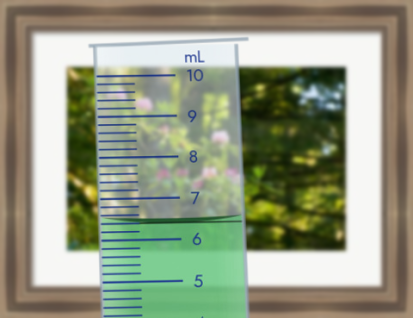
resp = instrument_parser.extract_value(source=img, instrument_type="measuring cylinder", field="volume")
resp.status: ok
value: 6.4 mL
